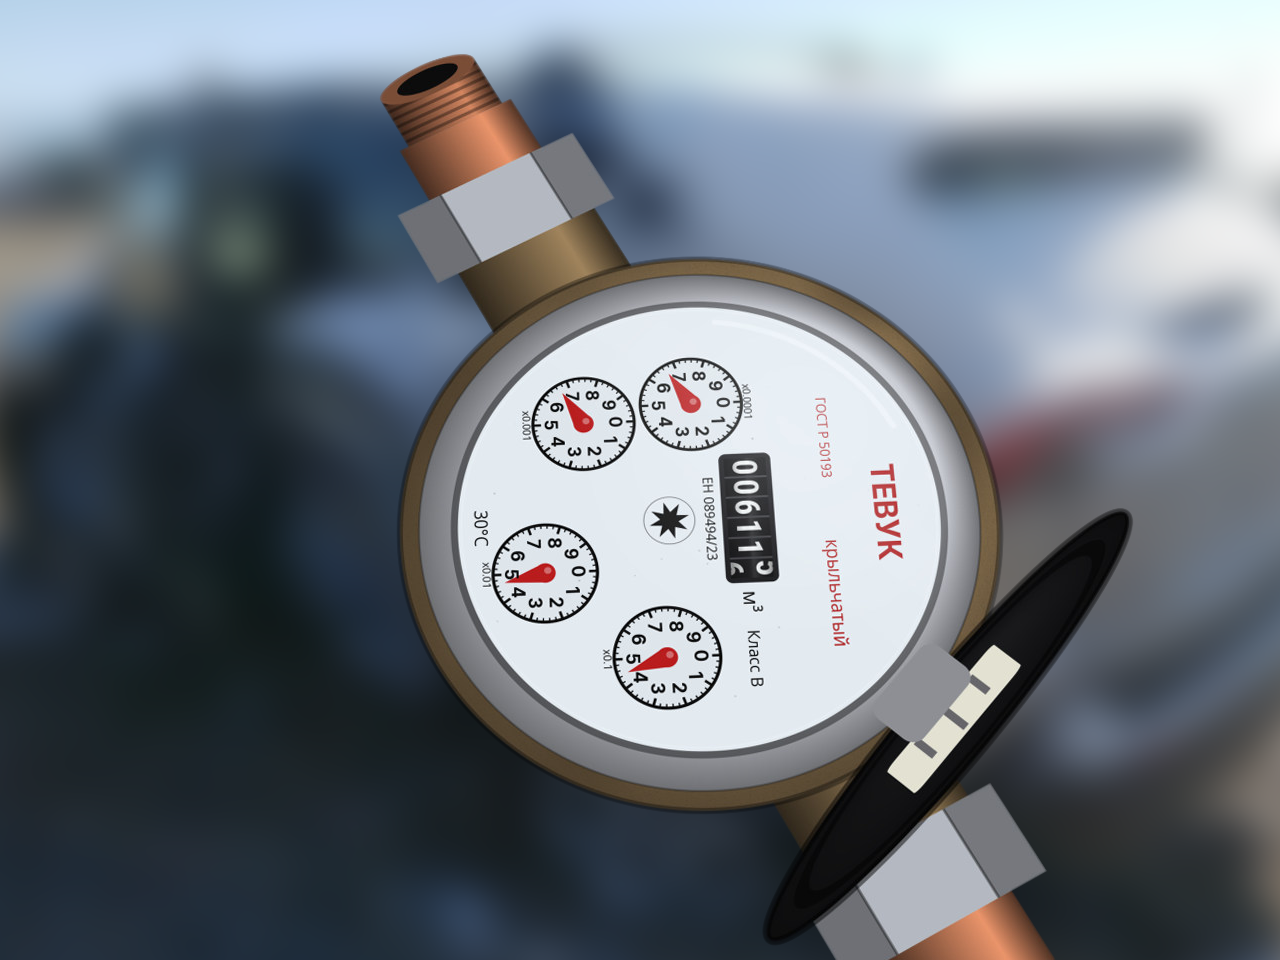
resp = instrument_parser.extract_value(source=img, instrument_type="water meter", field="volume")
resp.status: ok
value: 6115.4466 m³
